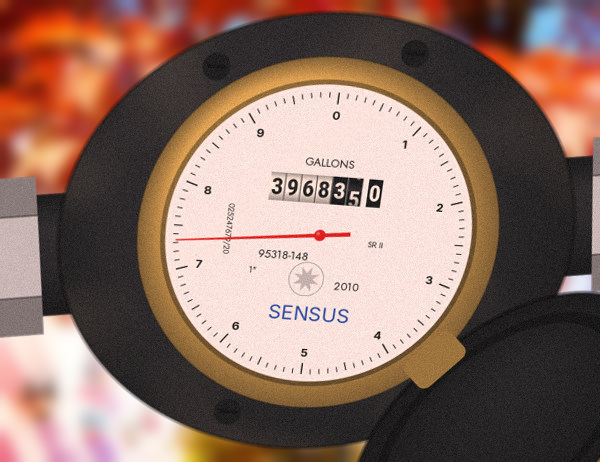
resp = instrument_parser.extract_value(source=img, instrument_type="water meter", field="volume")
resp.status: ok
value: 3968347.3 gal
